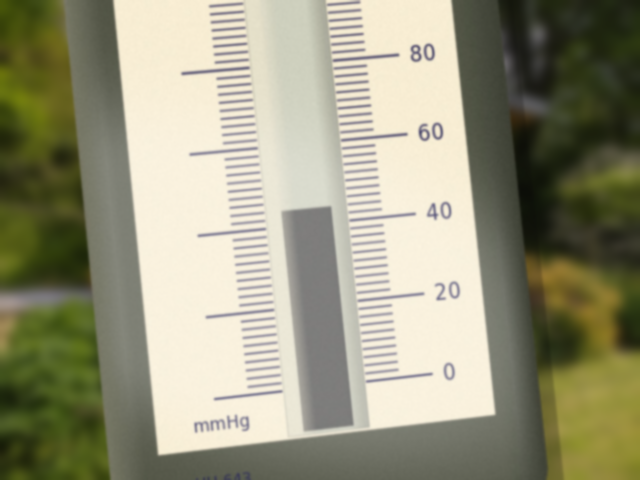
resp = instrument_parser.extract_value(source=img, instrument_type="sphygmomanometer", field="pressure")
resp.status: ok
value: 44 mmHg
